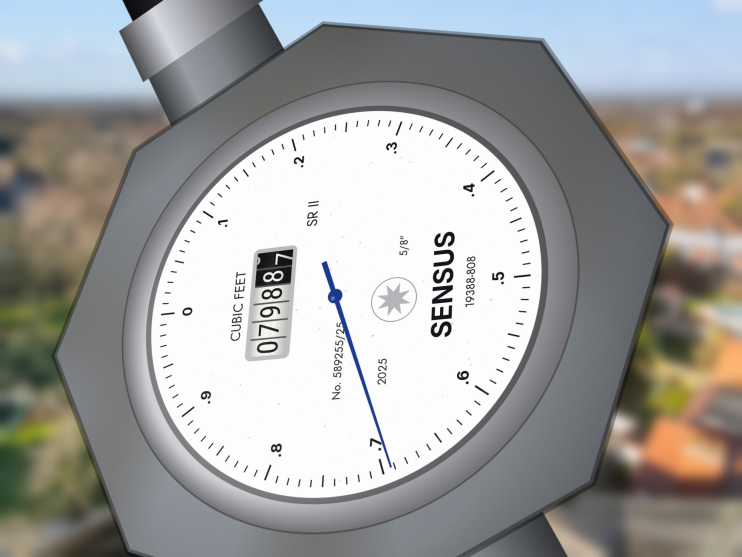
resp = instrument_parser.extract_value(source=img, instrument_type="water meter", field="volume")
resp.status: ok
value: 79886.69 ft³
